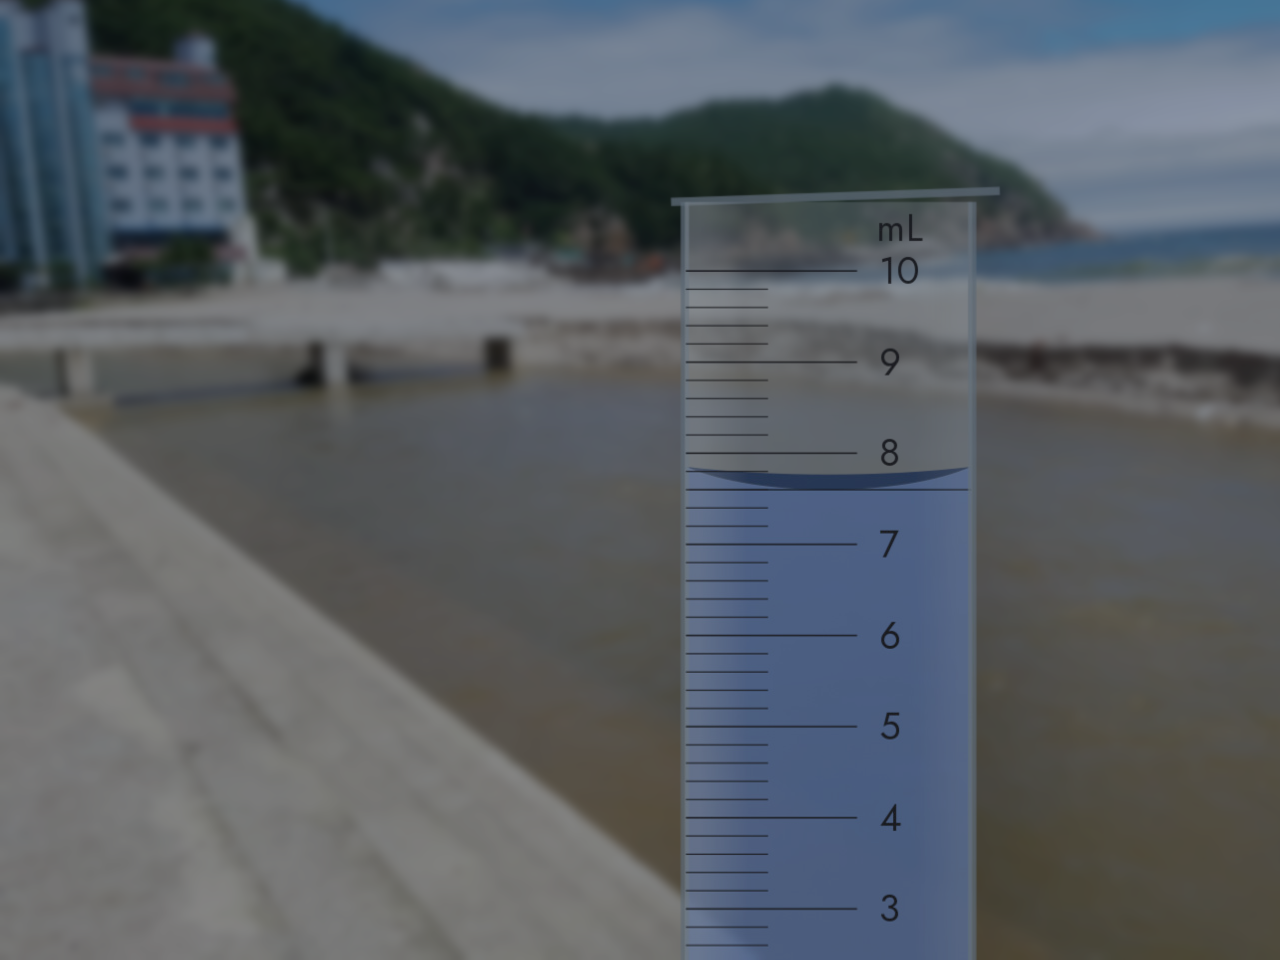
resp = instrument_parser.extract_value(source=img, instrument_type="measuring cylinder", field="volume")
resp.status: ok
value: 7.6 mL
